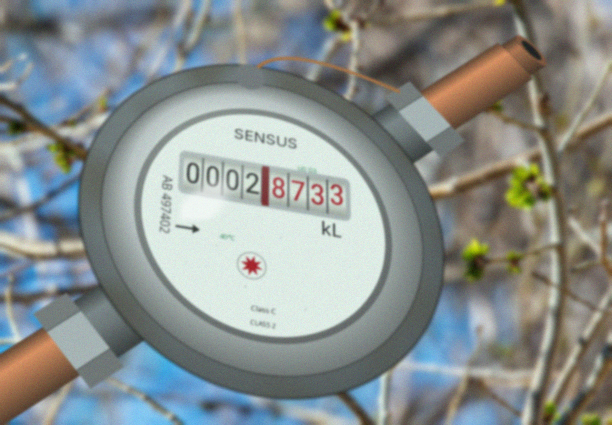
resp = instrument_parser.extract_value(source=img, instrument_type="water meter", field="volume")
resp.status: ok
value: 2.8733 kL
